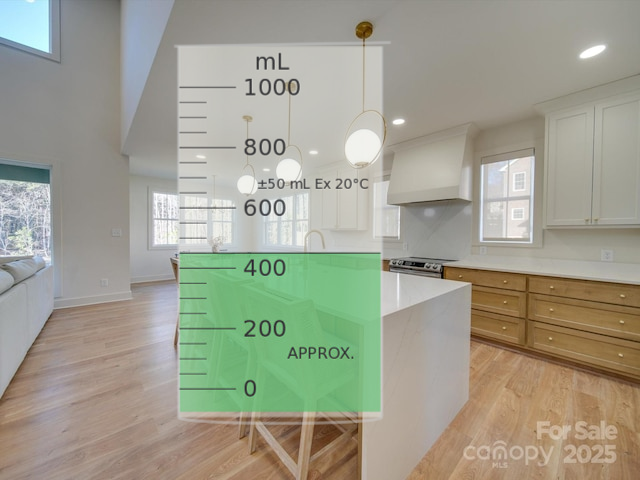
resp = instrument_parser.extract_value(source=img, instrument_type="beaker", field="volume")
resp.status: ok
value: 450 mL
